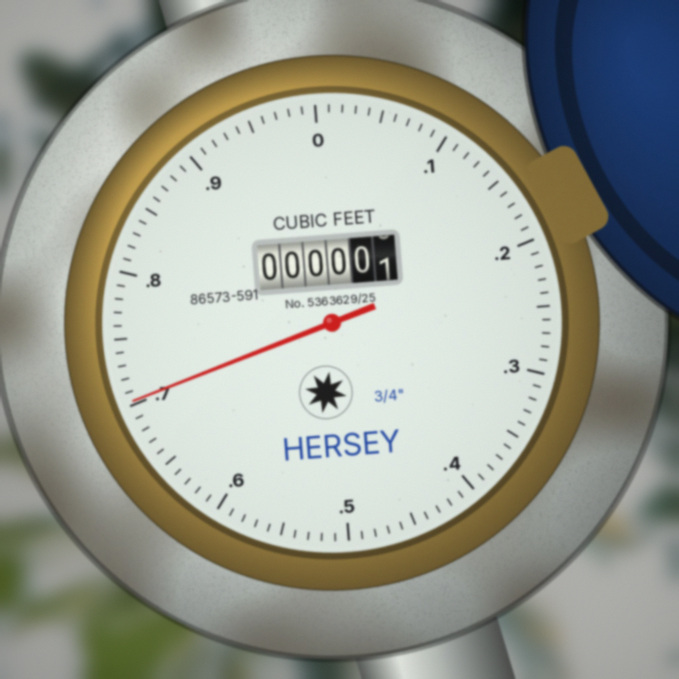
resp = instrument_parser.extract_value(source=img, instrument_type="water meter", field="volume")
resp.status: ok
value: 0.70 ft³
